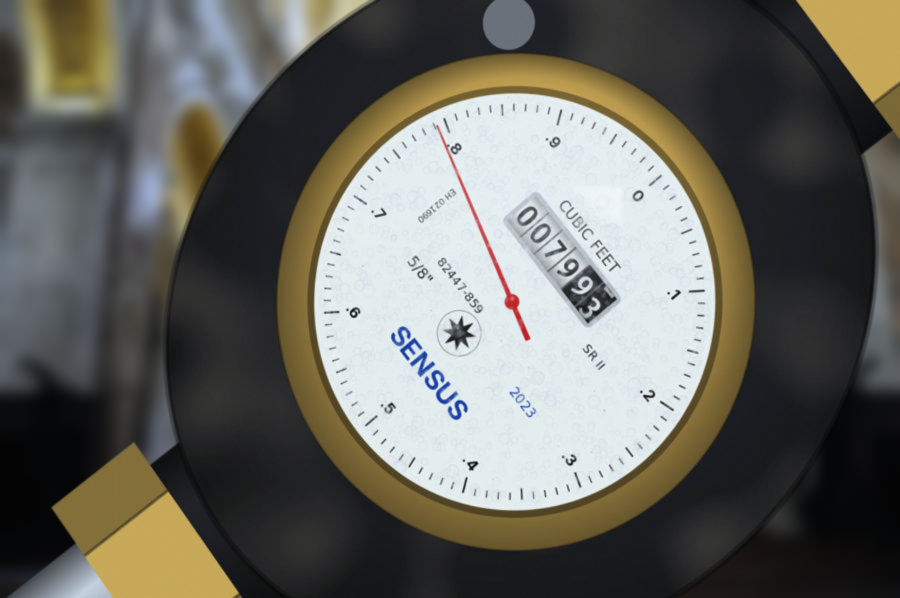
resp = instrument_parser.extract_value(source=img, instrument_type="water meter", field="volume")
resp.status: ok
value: 7992.79 ft³
